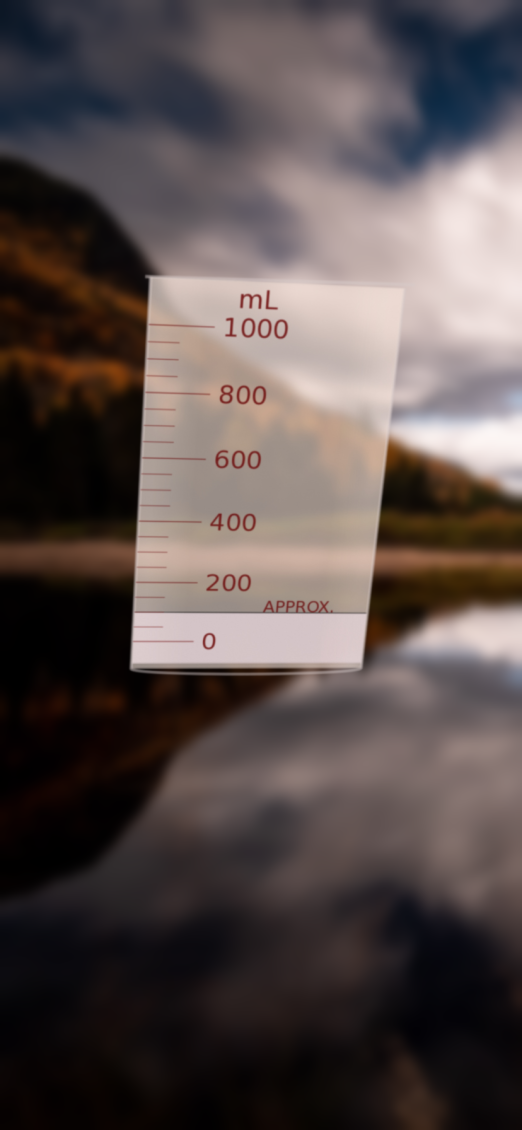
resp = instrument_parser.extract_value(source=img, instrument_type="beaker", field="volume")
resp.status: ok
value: 100 mL
